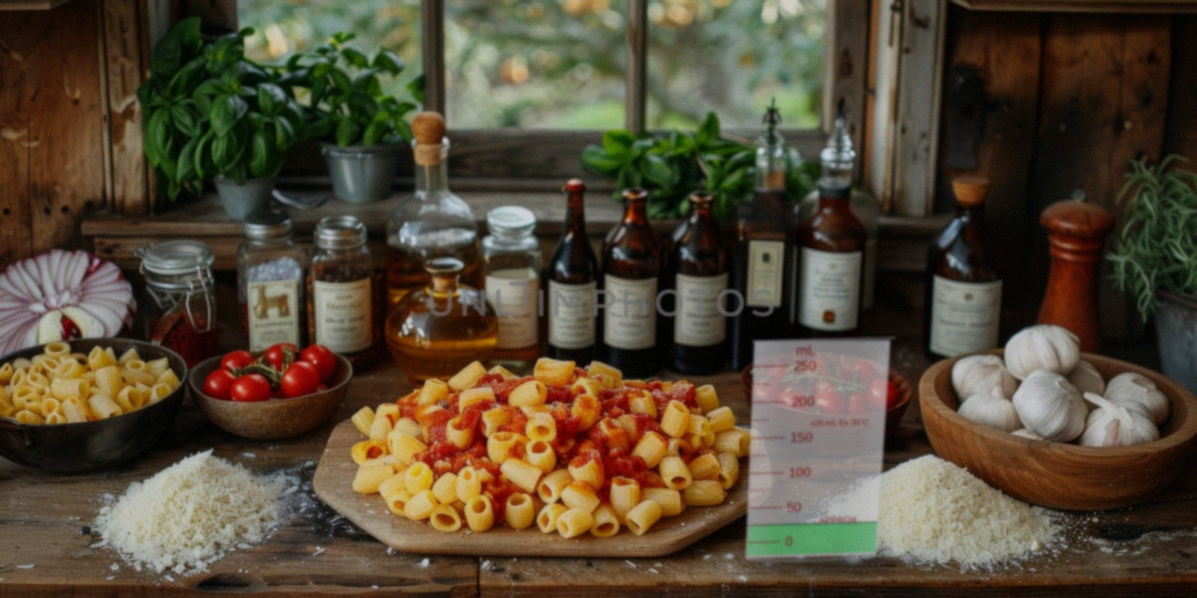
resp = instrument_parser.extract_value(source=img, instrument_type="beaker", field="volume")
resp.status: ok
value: 25 mL
